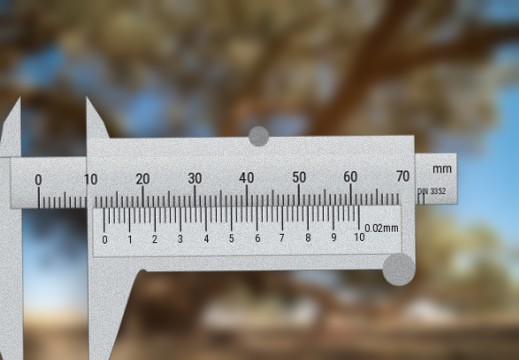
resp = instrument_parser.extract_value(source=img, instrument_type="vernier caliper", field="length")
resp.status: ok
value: 12.5 mm
